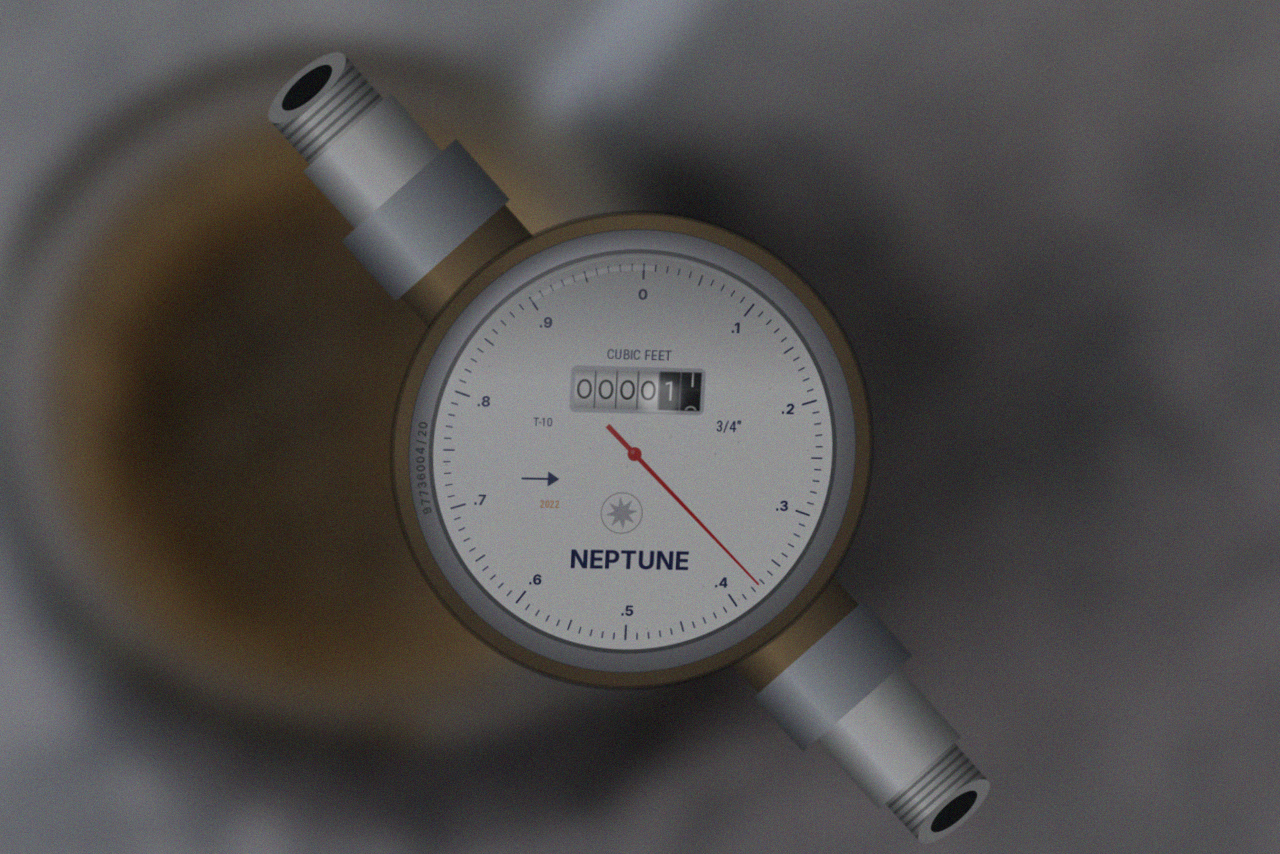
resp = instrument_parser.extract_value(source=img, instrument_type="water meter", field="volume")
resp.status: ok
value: 11.37 ft³
